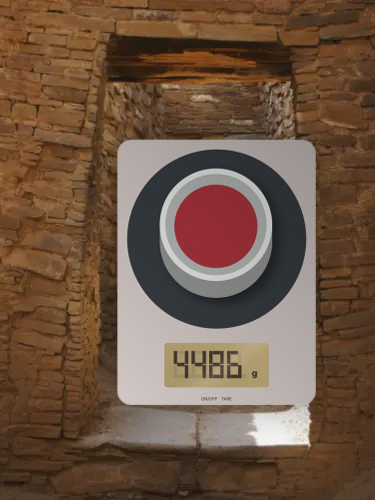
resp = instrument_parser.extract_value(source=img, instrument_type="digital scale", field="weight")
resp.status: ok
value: 4486 g
